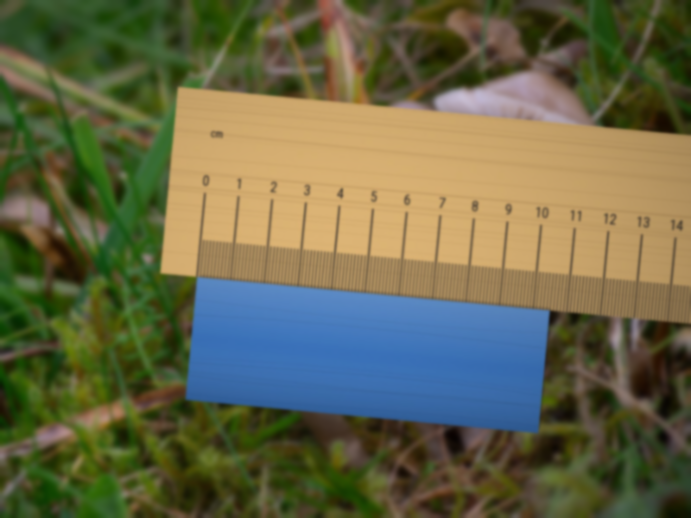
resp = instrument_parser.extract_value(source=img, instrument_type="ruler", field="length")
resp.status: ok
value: 10.5 cm
